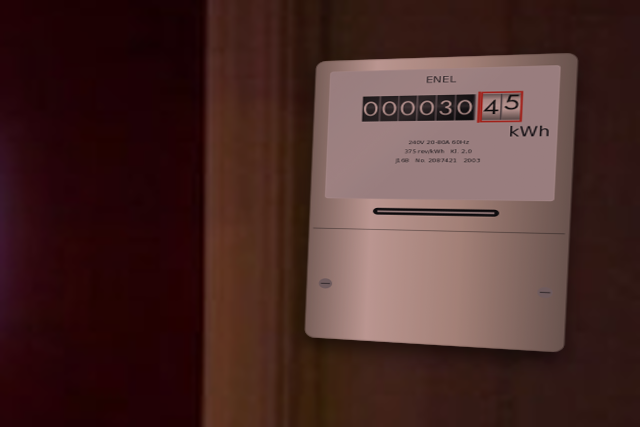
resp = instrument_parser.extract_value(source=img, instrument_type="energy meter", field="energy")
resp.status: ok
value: 30.45 kWh
